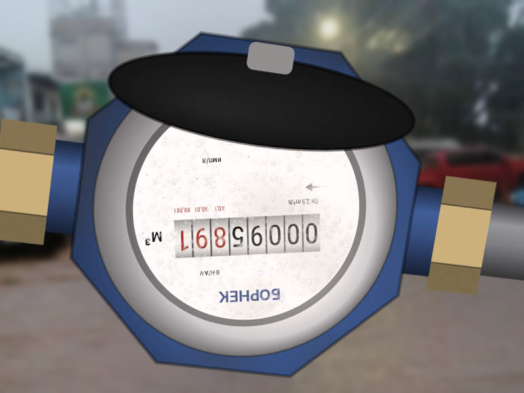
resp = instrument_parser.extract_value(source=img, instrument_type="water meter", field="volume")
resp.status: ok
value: 95.891 m³
